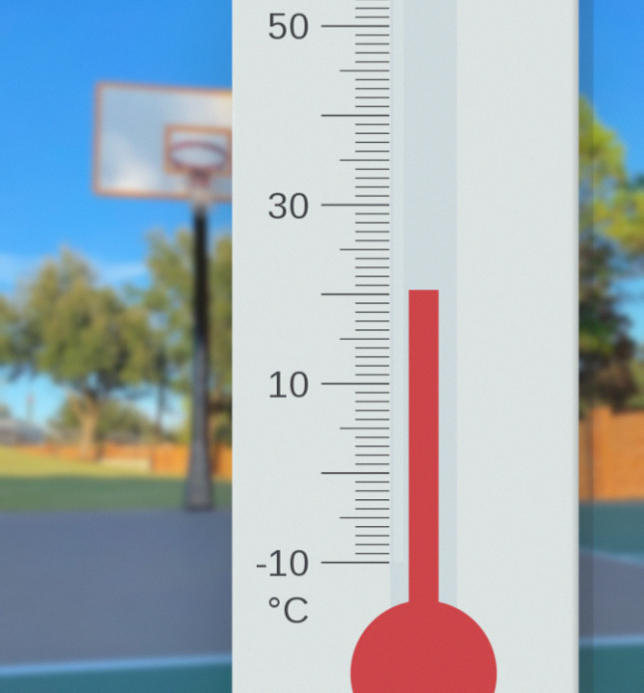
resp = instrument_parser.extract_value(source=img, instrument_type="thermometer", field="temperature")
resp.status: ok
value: 20.5 °C
